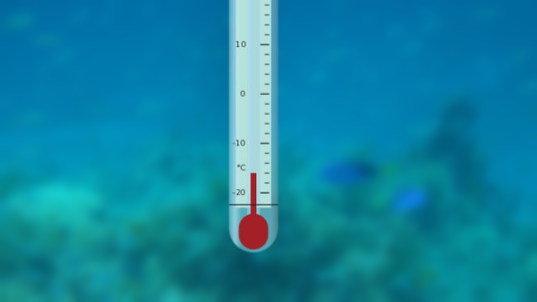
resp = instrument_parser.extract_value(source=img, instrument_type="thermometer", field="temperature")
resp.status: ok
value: -16 °C
